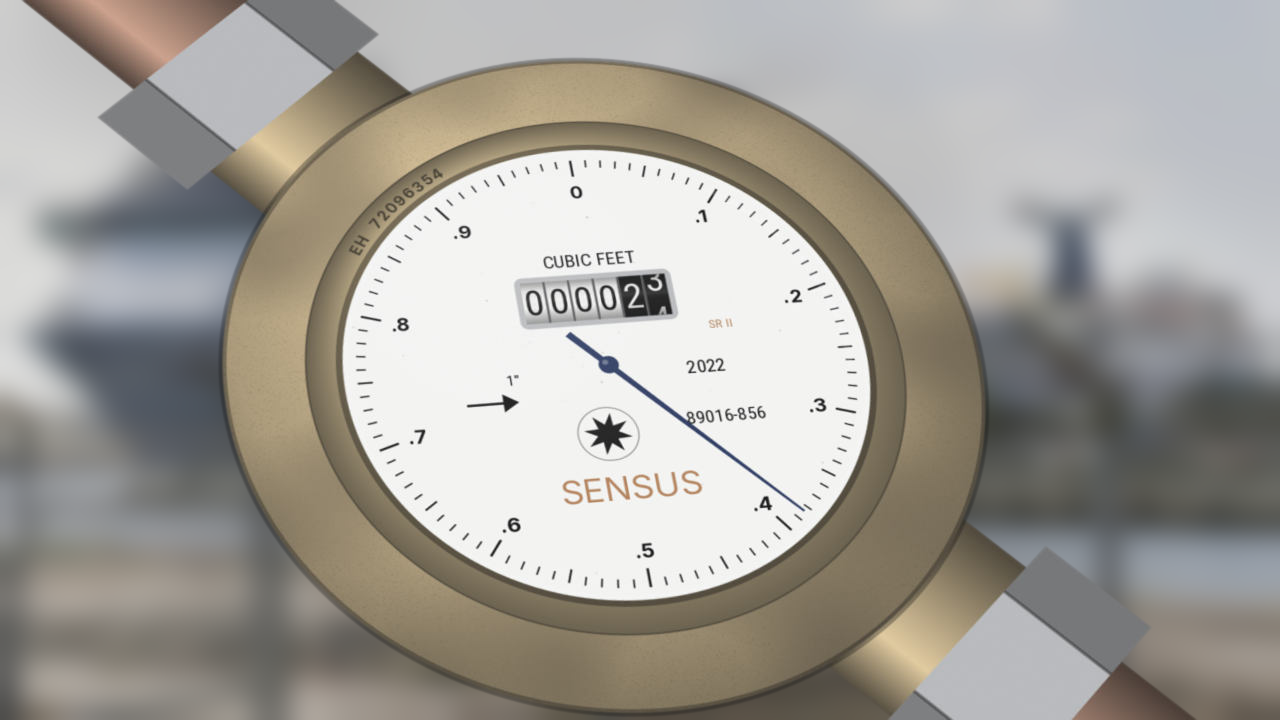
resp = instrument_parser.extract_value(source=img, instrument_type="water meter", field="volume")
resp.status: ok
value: 23.38 ft³
